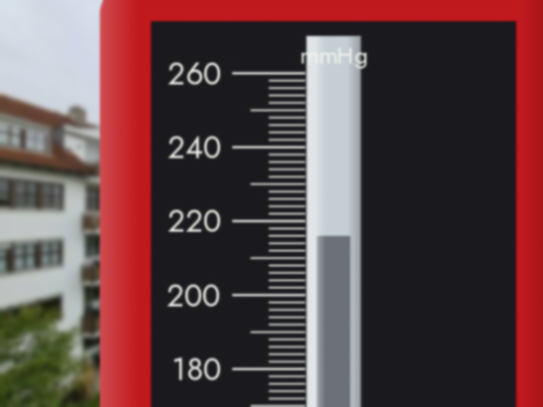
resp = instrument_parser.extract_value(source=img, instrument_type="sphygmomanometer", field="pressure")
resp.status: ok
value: 216 mmHg
